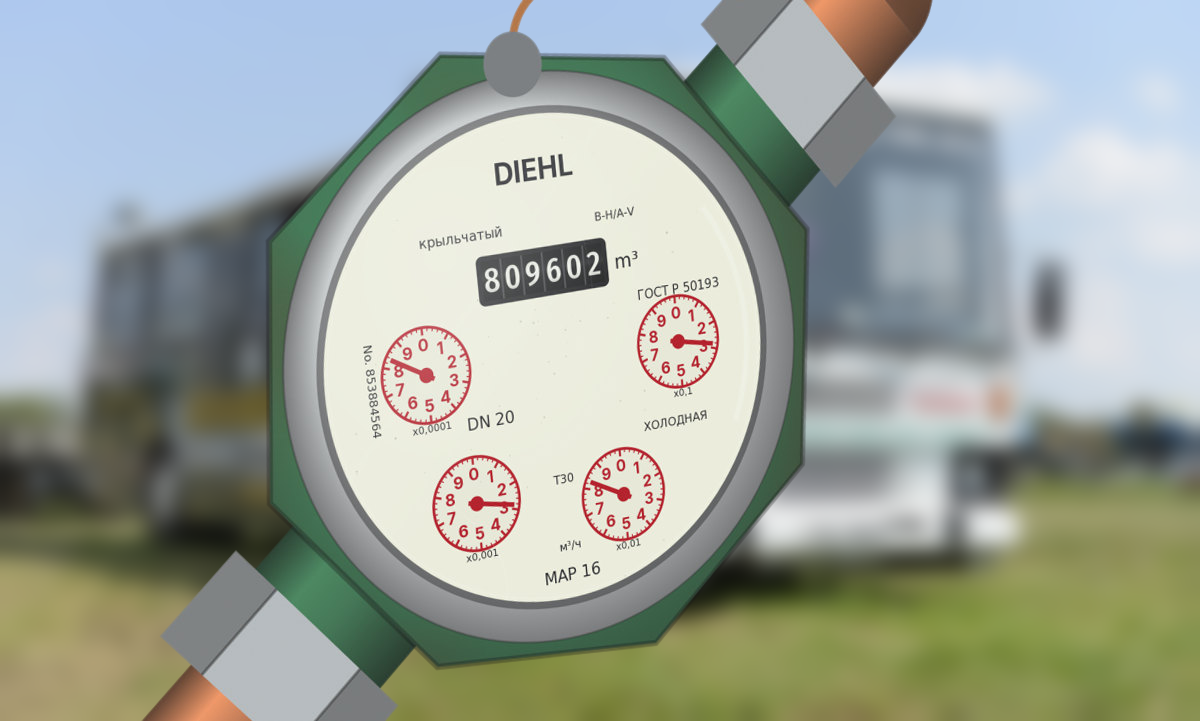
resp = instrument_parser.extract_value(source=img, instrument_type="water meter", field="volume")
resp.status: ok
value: 809602.2828 m³
